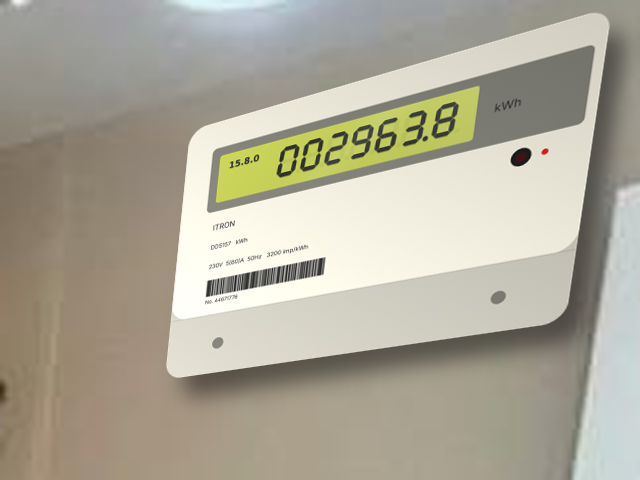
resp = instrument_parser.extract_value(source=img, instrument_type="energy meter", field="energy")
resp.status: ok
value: 2963.8 kWh
